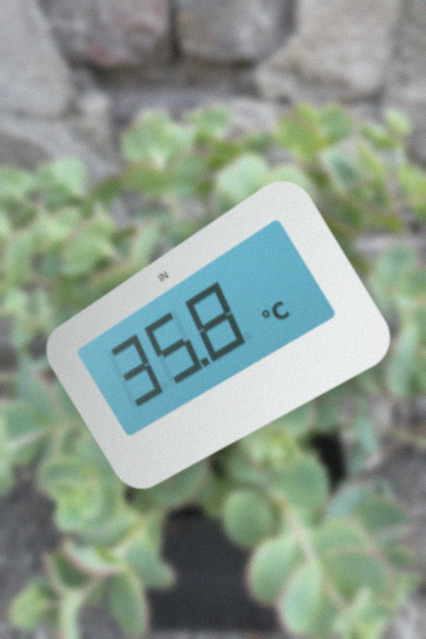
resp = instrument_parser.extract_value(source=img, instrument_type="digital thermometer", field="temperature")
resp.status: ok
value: 35.8 °C
